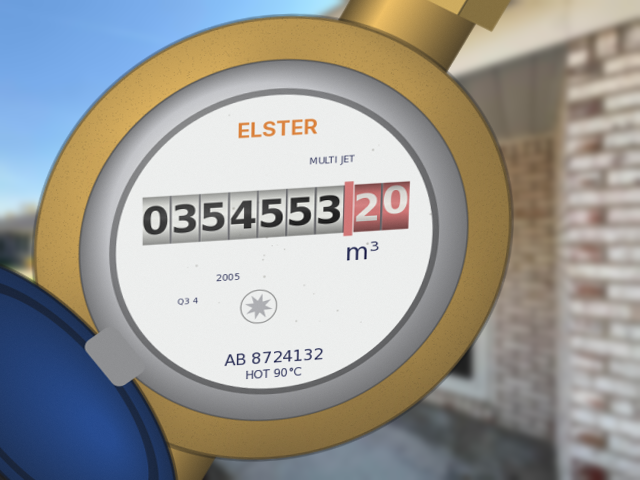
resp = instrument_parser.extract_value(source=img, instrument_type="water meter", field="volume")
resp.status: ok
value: 354553.20 m³
